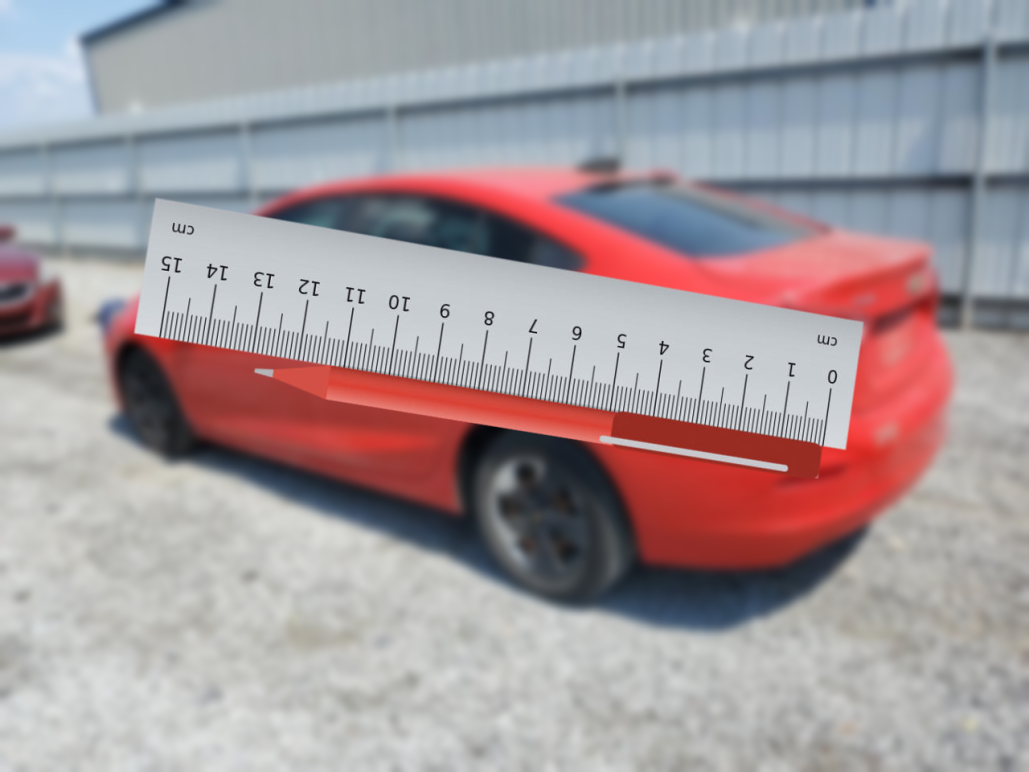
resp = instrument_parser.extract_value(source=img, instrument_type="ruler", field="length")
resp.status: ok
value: 12.9 cm
